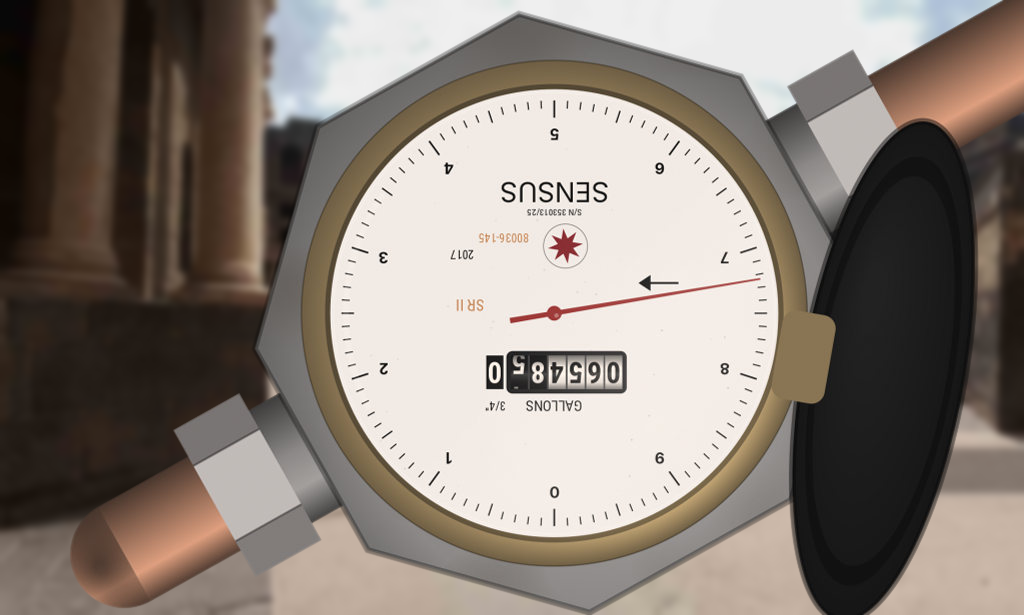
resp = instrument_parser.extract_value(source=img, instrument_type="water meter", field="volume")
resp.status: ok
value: 654847.2 gal
